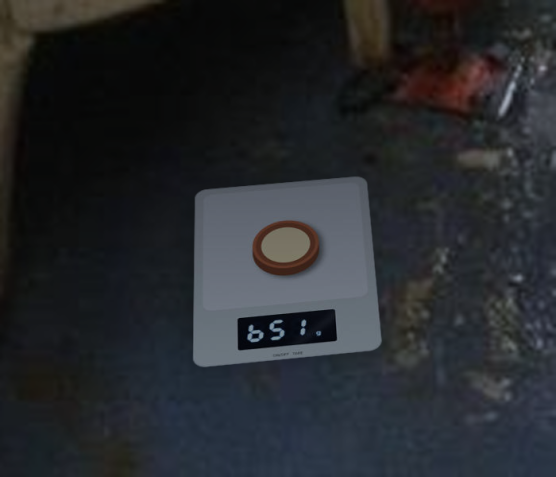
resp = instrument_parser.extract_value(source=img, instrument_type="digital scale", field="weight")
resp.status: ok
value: 651 g
